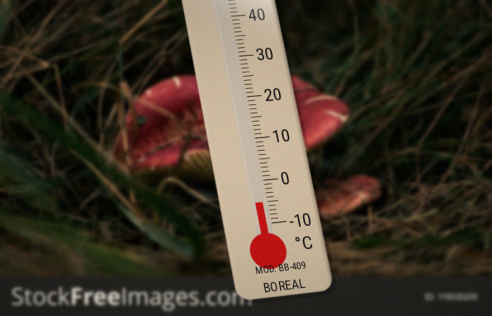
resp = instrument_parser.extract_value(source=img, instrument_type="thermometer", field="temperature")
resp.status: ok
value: -5 °C
